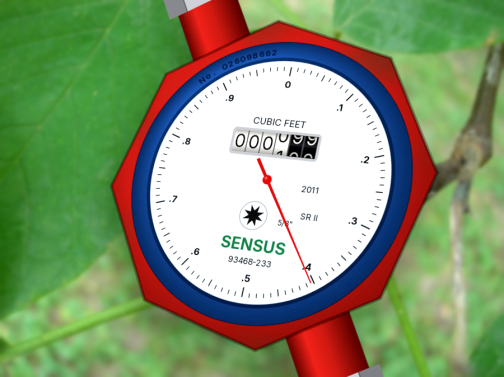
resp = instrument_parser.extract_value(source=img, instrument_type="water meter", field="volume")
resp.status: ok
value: 99.40 ft³
